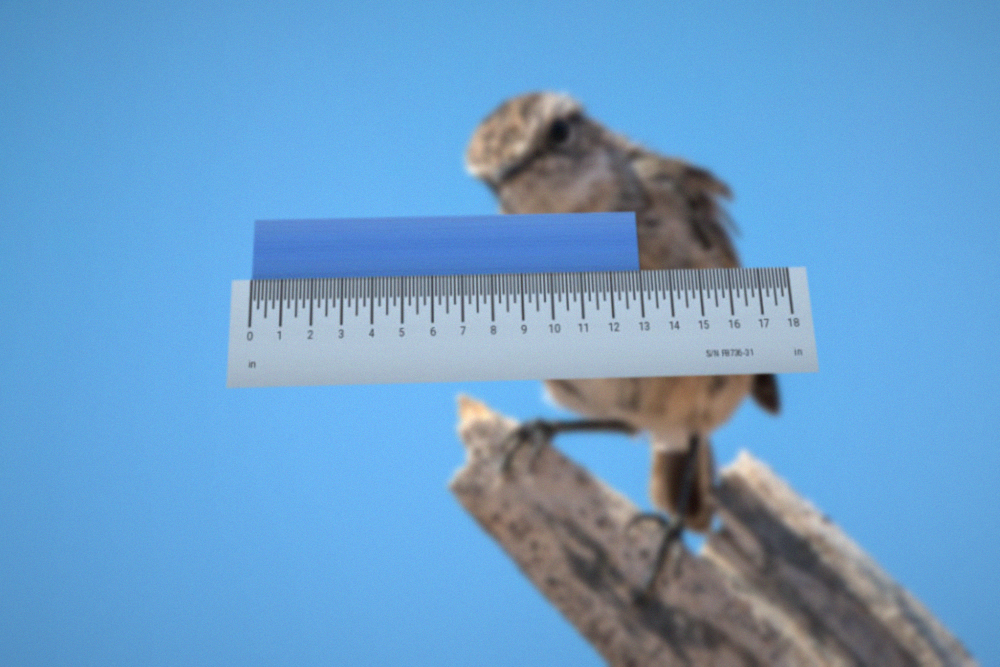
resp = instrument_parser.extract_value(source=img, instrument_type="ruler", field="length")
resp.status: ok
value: 13 in
